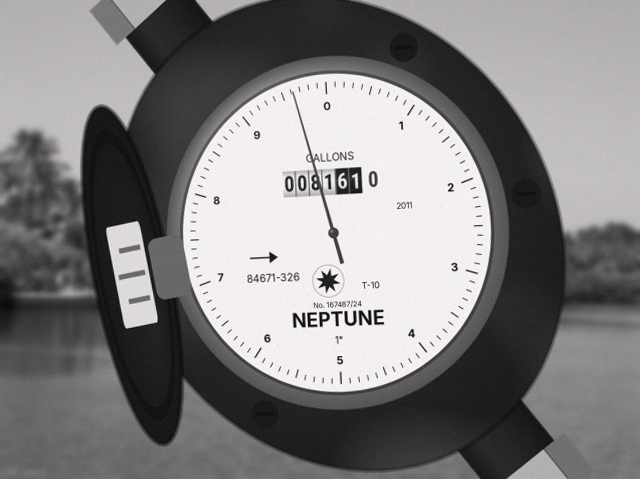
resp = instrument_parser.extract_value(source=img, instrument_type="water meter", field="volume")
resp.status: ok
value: 81609.6 gal
